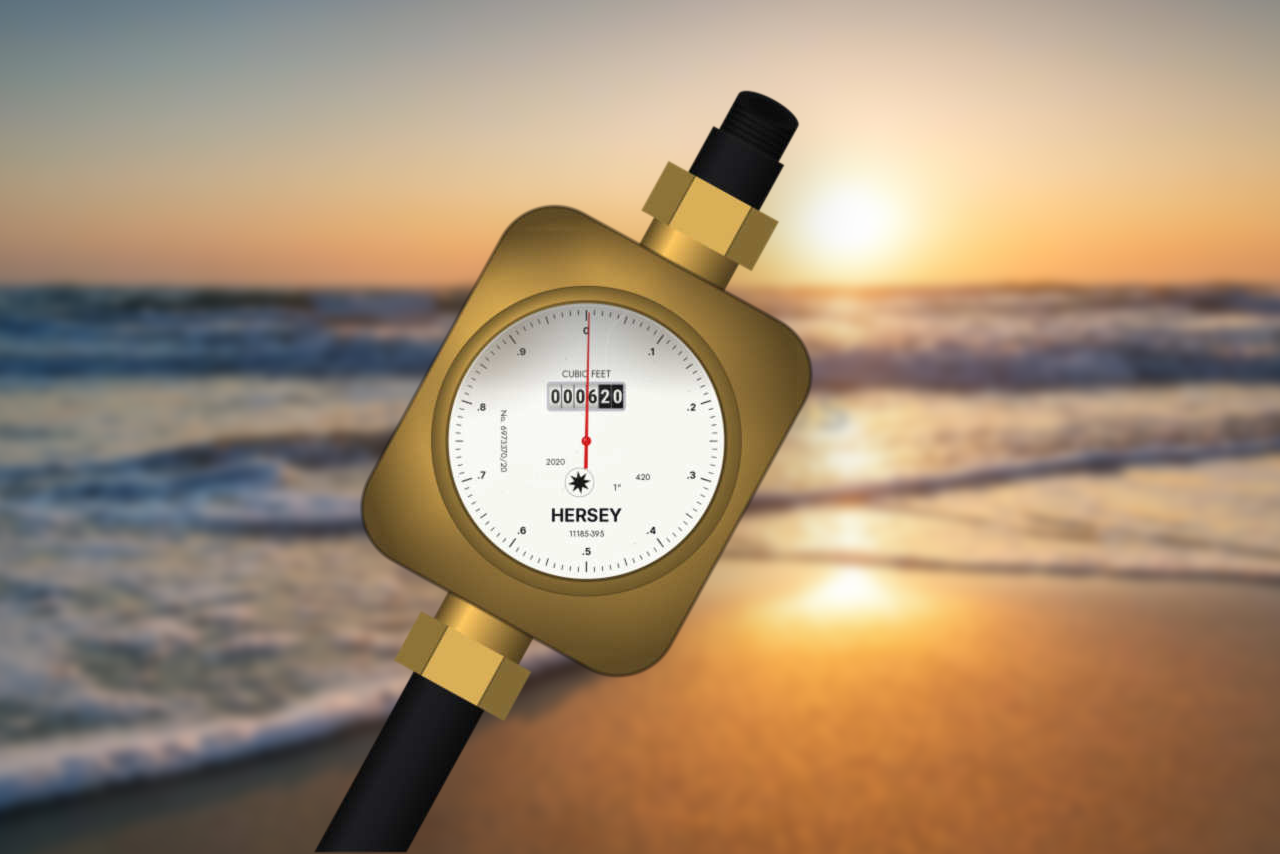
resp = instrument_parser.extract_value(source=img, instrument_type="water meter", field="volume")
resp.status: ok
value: 620.00 ft³
